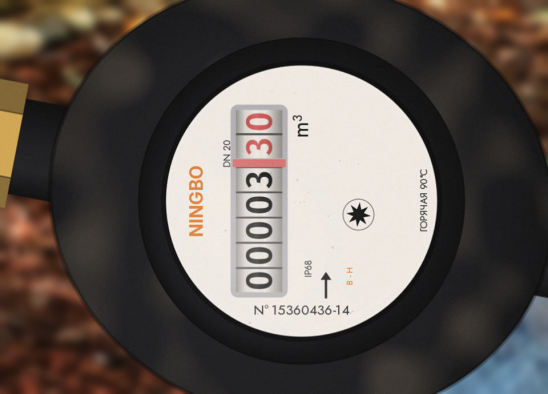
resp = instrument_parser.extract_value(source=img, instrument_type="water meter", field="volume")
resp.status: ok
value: 3.30 m³
